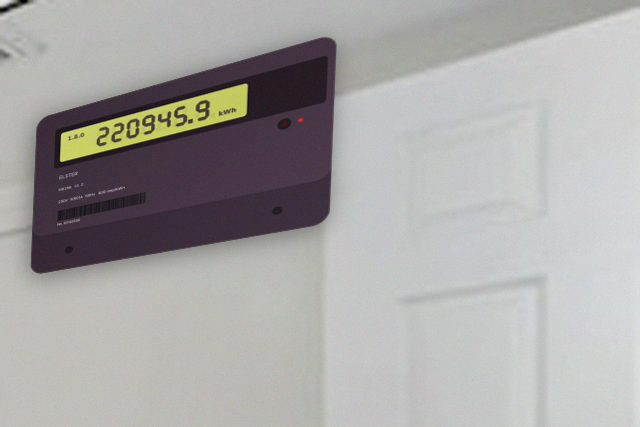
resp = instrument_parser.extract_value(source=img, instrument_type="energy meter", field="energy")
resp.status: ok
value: 220945.9 kWh
